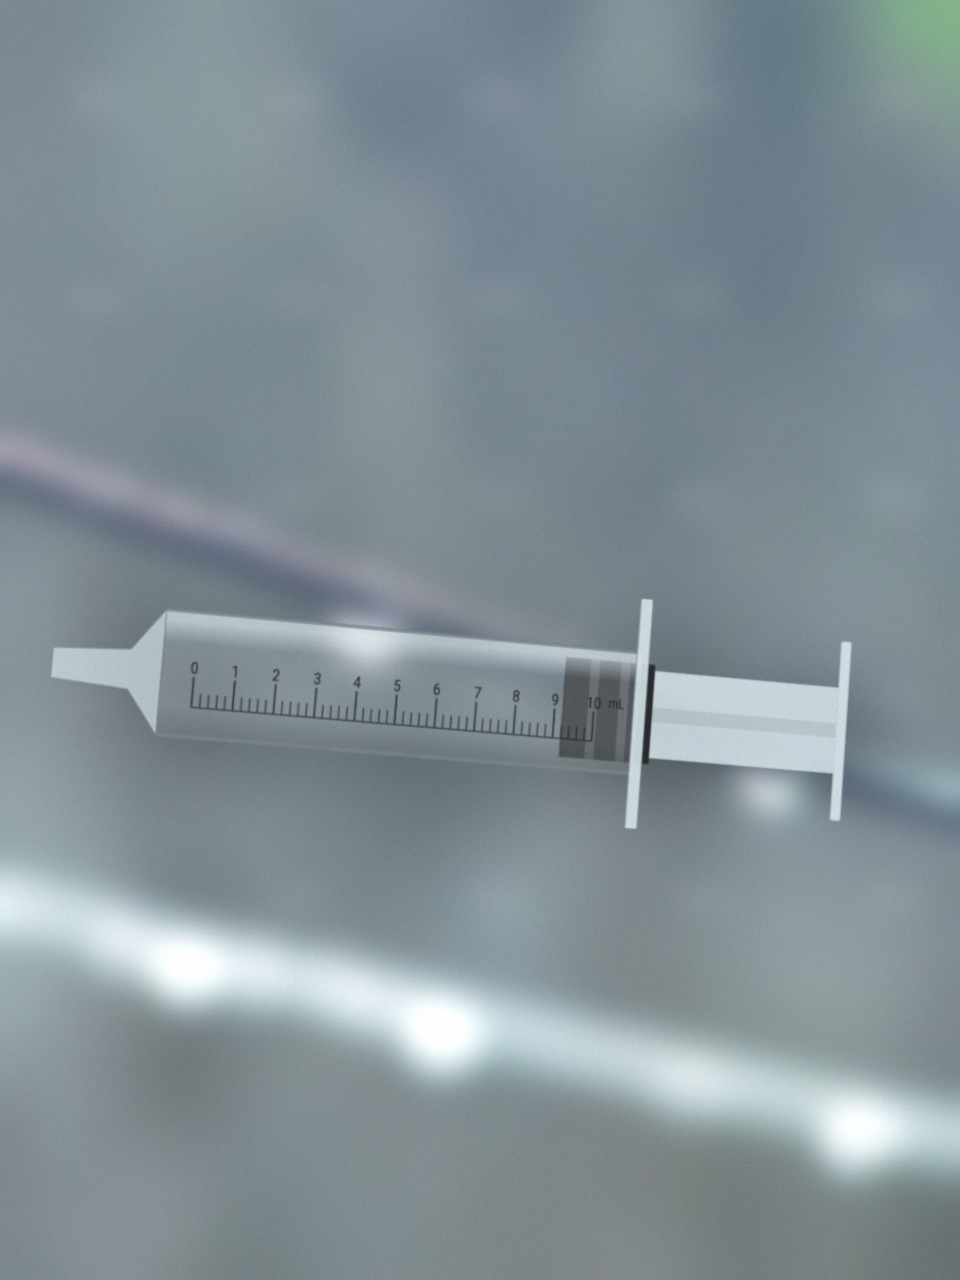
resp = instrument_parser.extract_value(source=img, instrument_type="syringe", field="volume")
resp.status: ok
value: 9.2 mL
